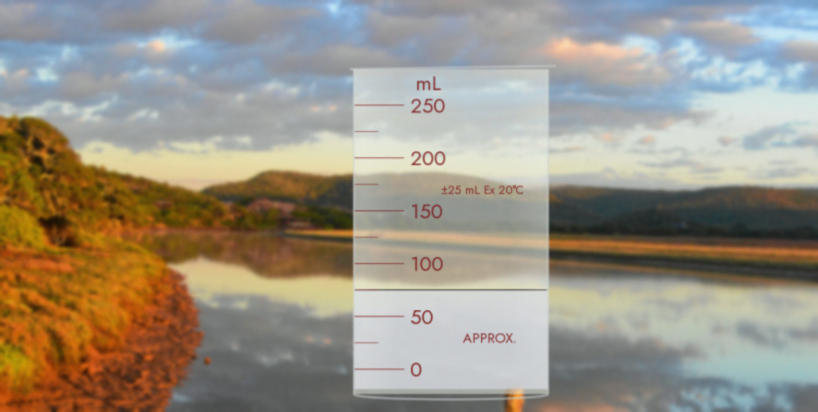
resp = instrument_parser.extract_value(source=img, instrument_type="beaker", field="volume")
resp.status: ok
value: 75 mL
